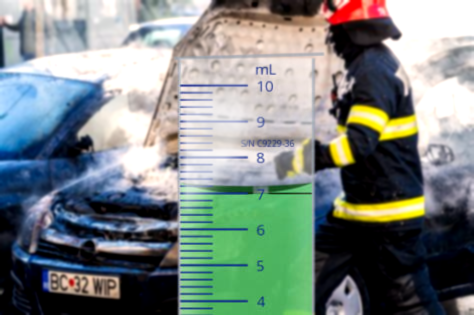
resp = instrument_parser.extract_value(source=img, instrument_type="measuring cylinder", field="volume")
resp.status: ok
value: 7 mL
